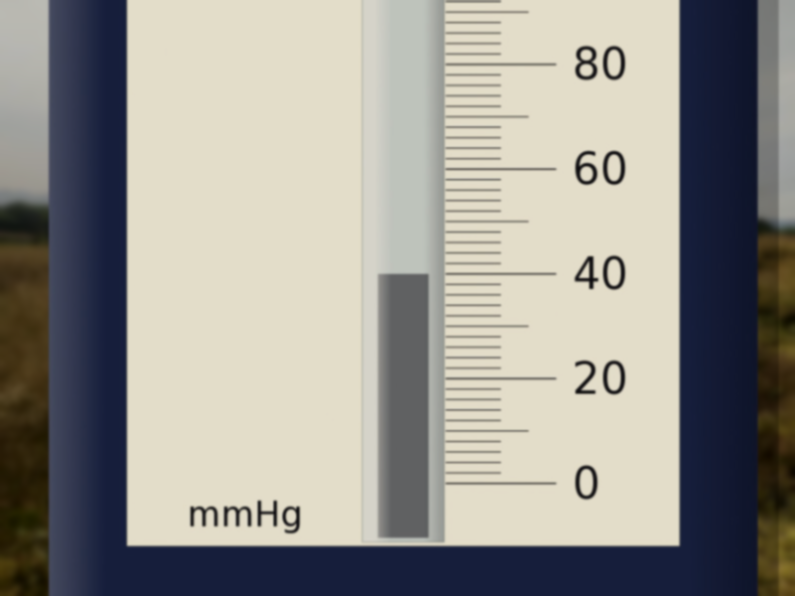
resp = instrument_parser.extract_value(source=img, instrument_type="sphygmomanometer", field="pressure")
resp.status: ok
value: 40 mmHg
